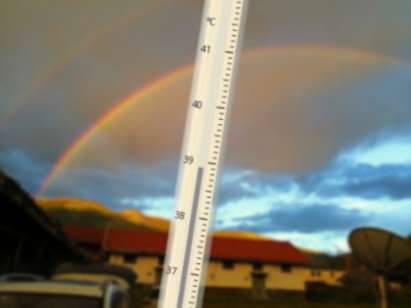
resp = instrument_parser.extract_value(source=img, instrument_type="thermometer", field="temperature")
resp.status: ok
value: 38.9 °C
